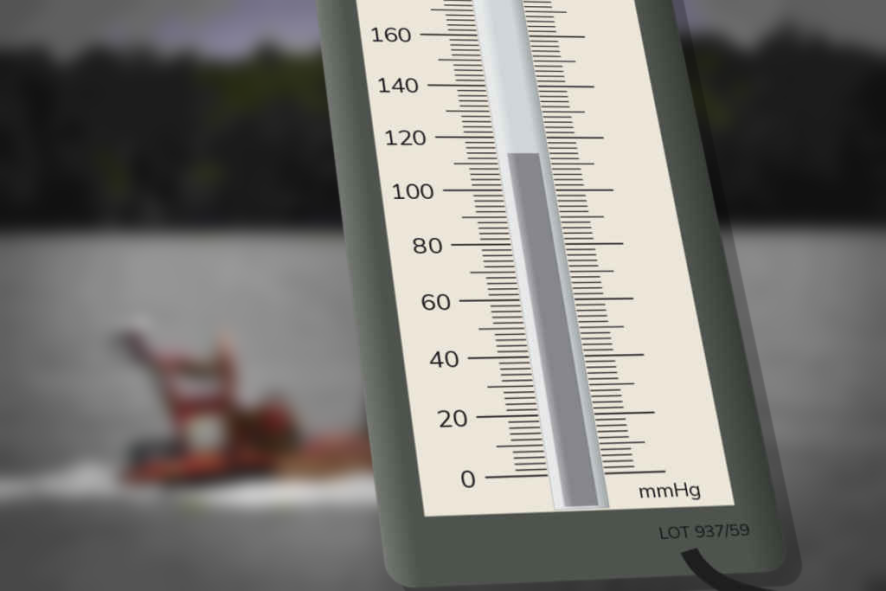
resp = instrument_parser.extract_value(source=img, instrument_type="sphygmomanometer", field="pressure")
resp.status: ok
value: 114 mmHg
